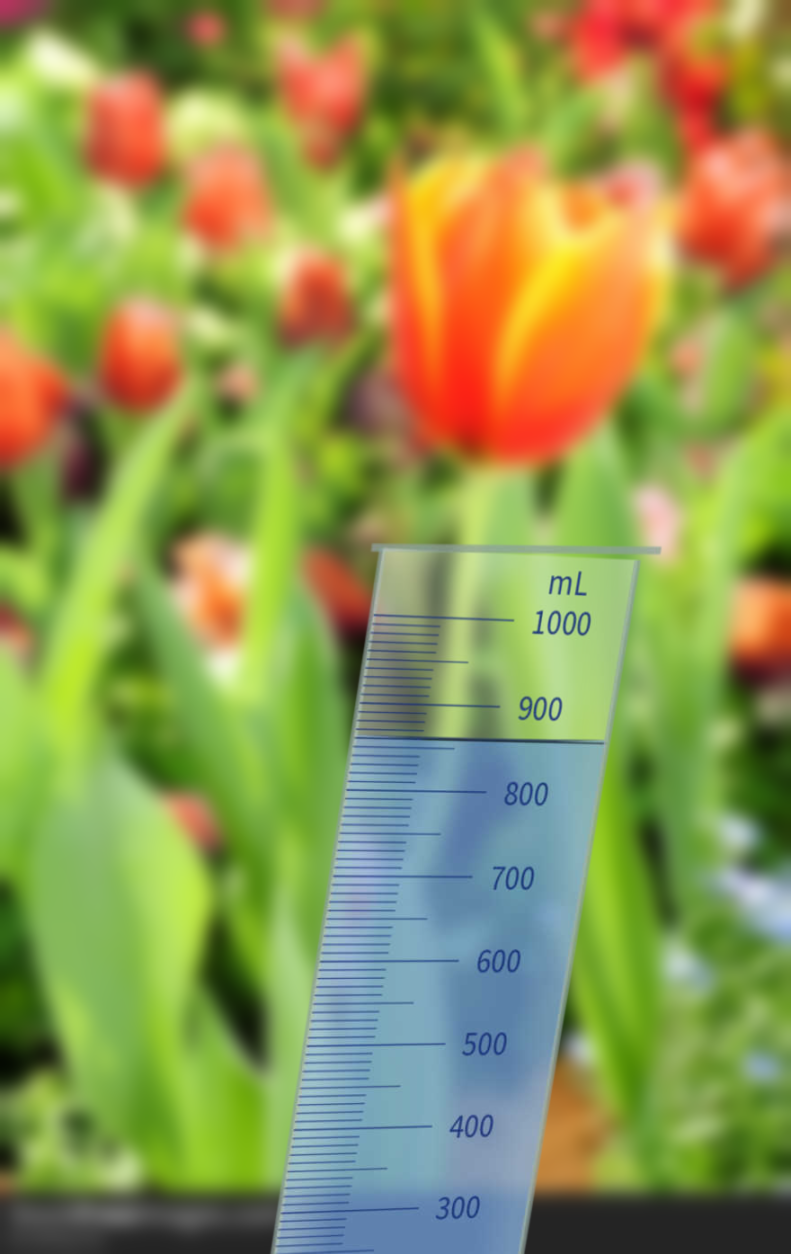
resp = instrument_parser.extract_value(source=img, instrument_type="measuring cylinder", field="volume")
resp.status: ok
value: 860 mL
